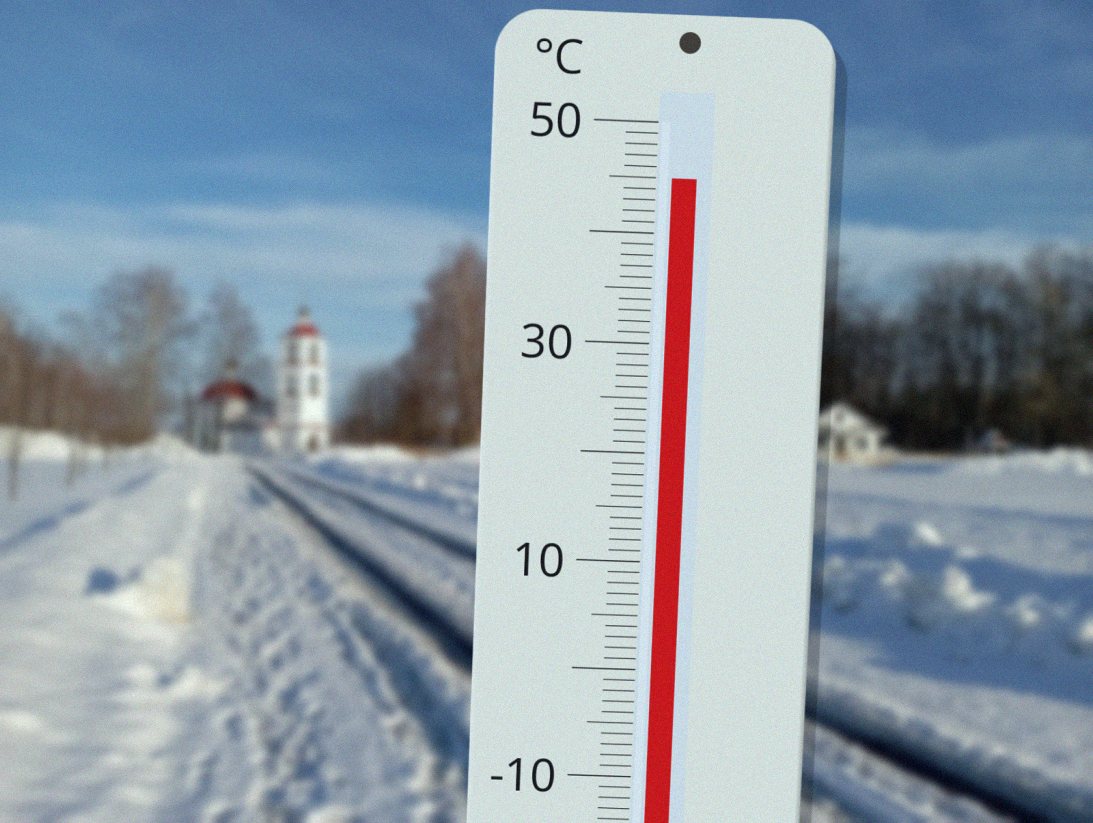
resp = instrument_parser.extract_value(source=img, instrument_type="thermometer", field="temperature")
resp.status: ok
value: 45 °C
